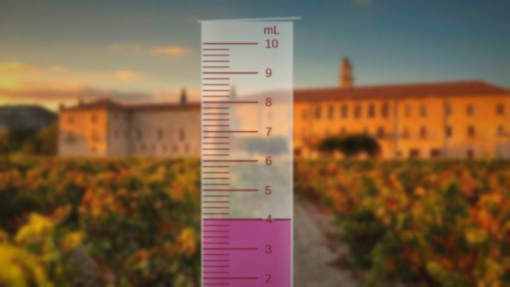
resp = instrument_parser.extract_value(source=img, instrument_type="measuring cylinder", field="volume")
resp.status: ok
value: 4 mL
